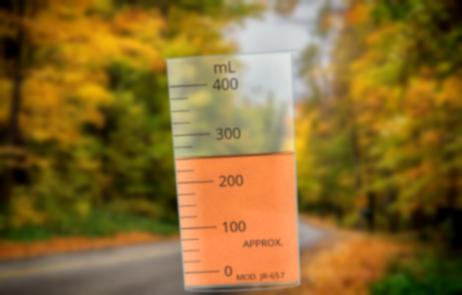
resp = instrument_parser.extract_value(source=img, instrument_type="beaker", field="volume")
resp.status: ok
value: 250 mL
